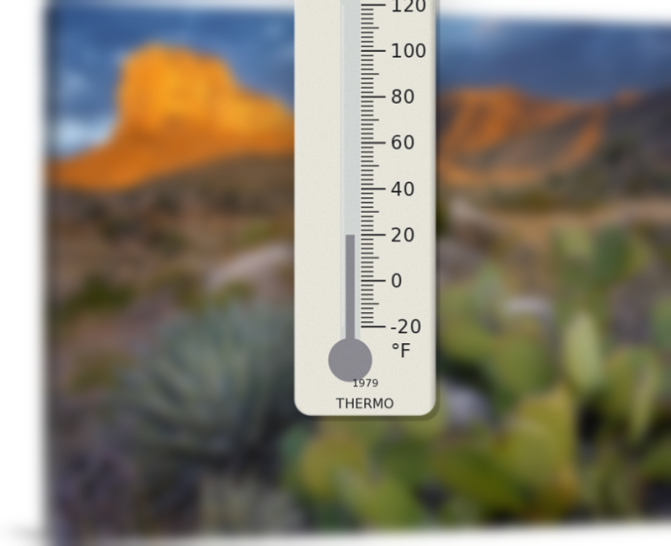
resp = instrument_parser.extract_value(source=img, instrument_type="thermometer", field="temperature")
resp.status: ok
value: 20 °F
